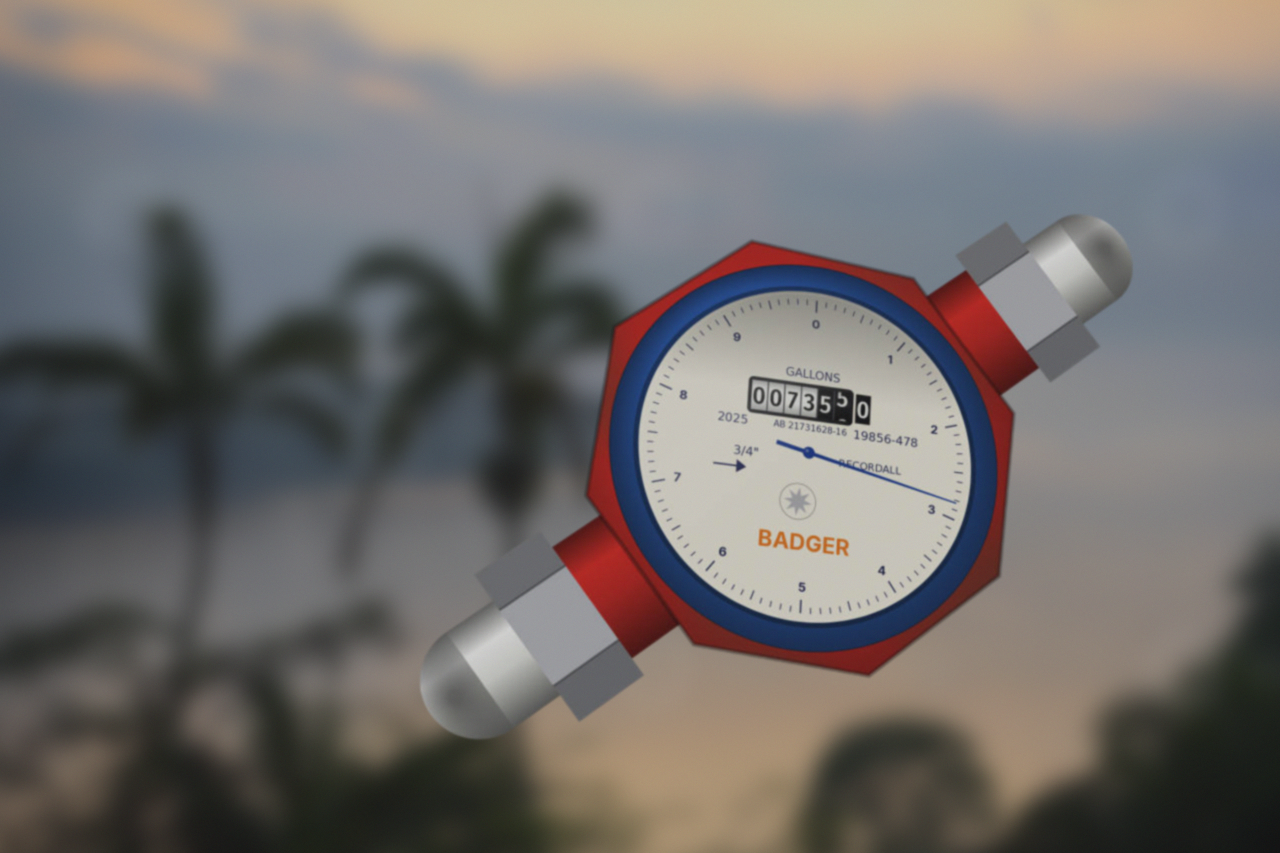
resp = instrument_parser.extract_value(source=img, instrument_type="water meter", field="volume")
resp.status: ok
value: 73552.8 gal
